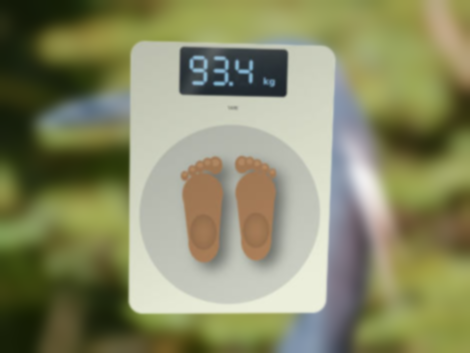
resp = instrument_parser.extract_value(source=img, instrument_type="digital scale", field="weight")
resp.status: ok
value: 93.4 kg
